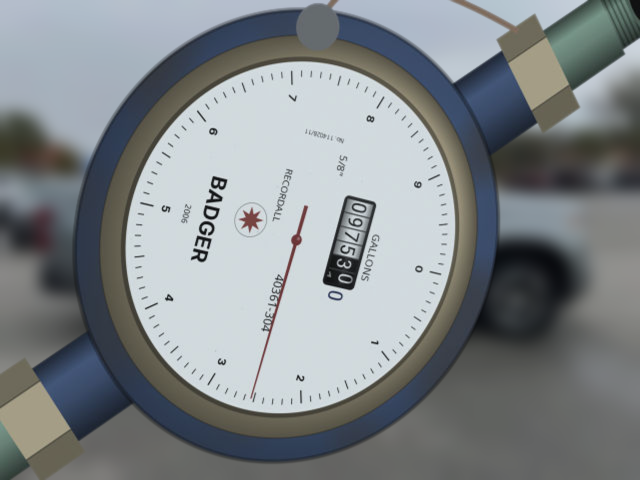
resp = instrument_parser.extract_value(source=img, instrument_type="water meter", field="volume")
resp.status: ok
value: 975302.5 gal
